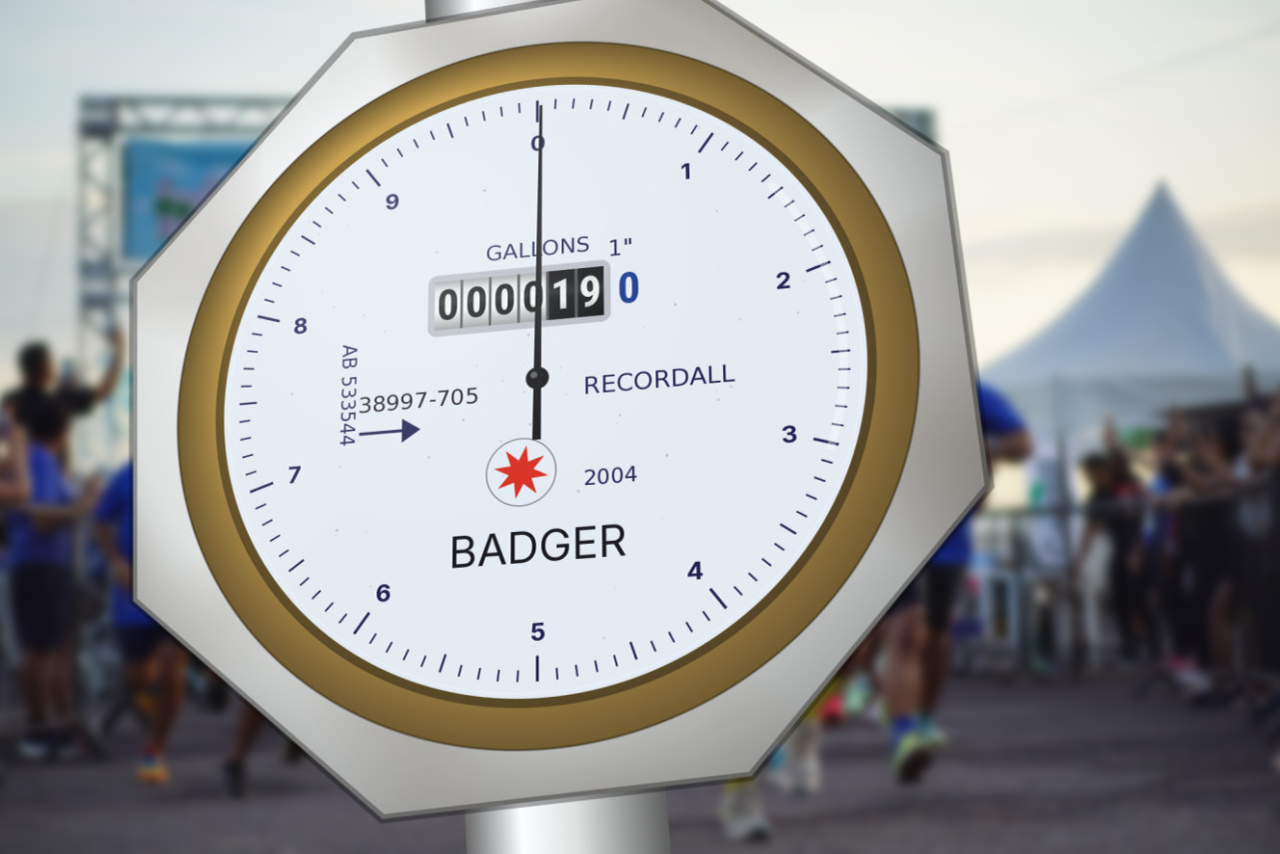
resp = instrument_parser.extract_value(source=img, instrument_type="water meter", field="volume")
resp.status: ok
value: 190.0 gal
